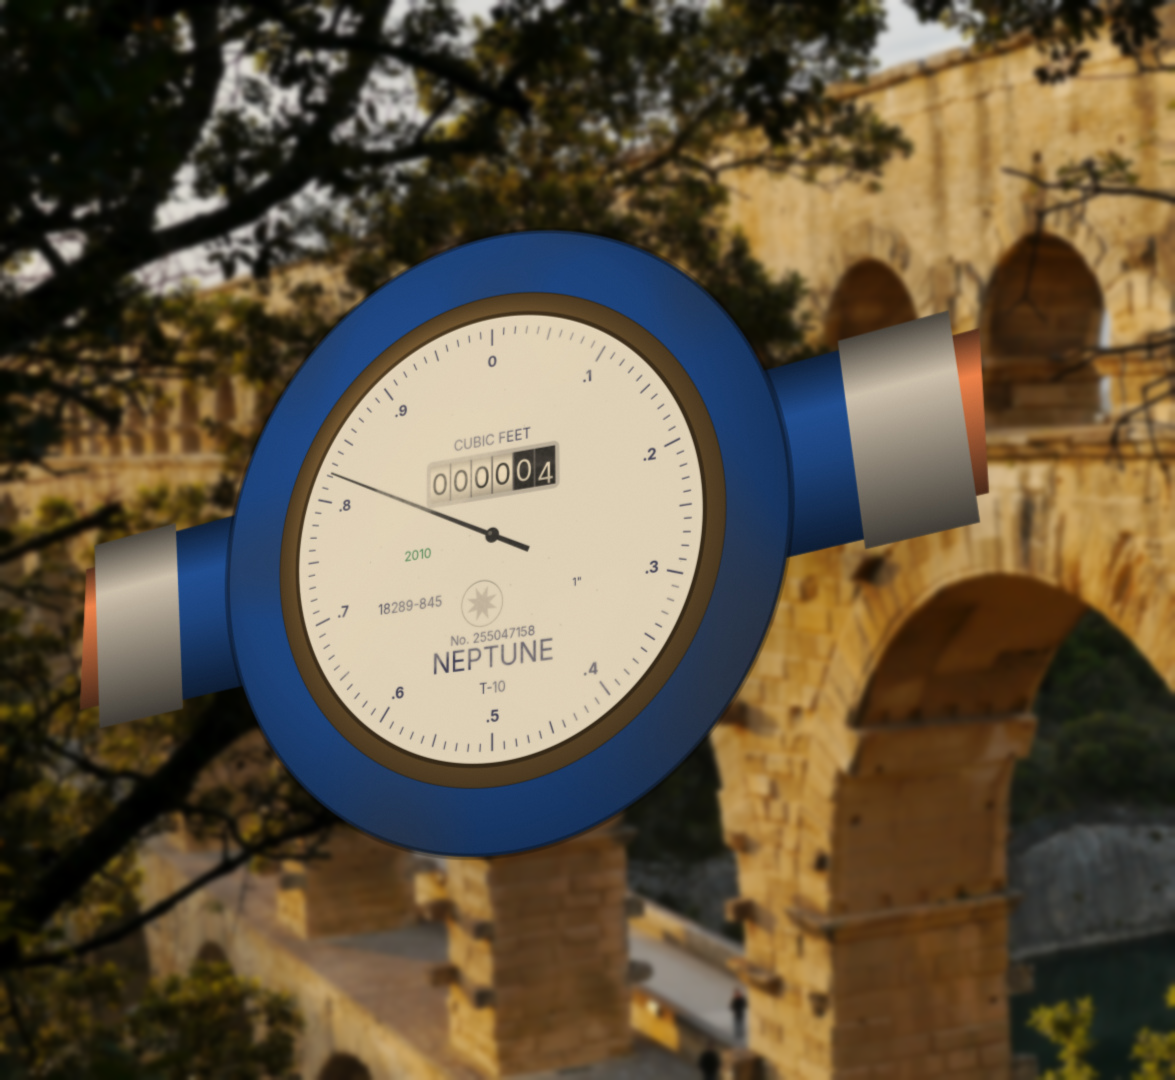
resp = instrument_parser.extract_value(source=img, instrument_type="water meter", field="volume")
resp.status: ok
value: 3.82 ft³
